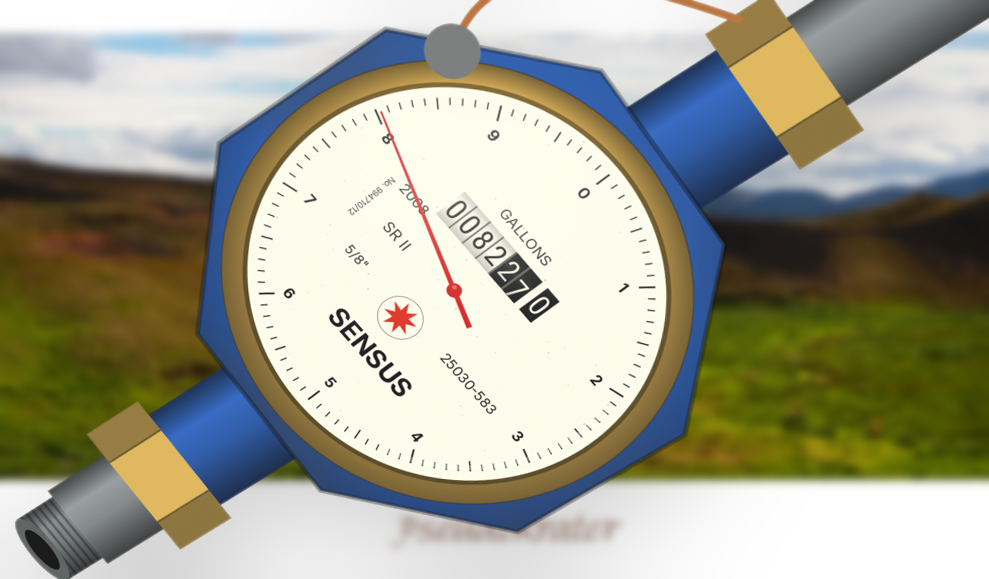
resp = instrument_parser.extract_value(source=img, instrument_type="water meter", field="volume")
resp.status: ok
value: 82268.0 gal
